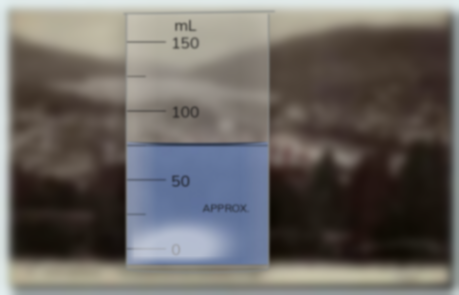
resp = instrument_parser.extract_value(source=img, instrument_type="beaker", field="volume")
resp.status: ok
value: 75 mL
